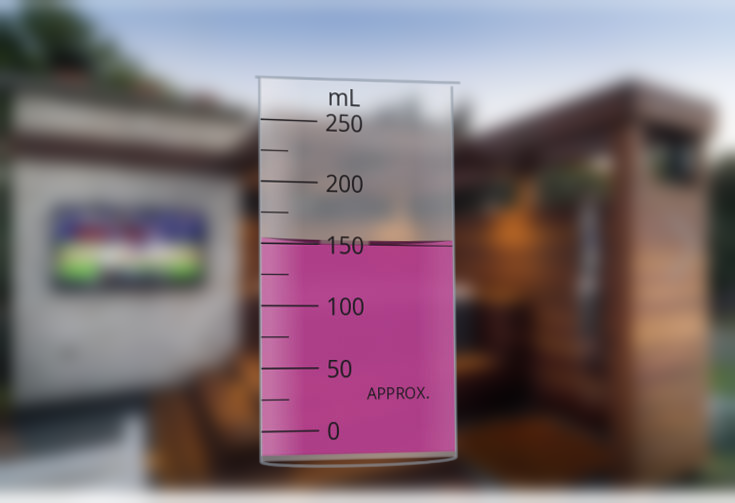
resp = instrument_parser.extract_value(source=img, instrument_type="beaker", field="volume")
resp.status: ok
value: 150 mL
